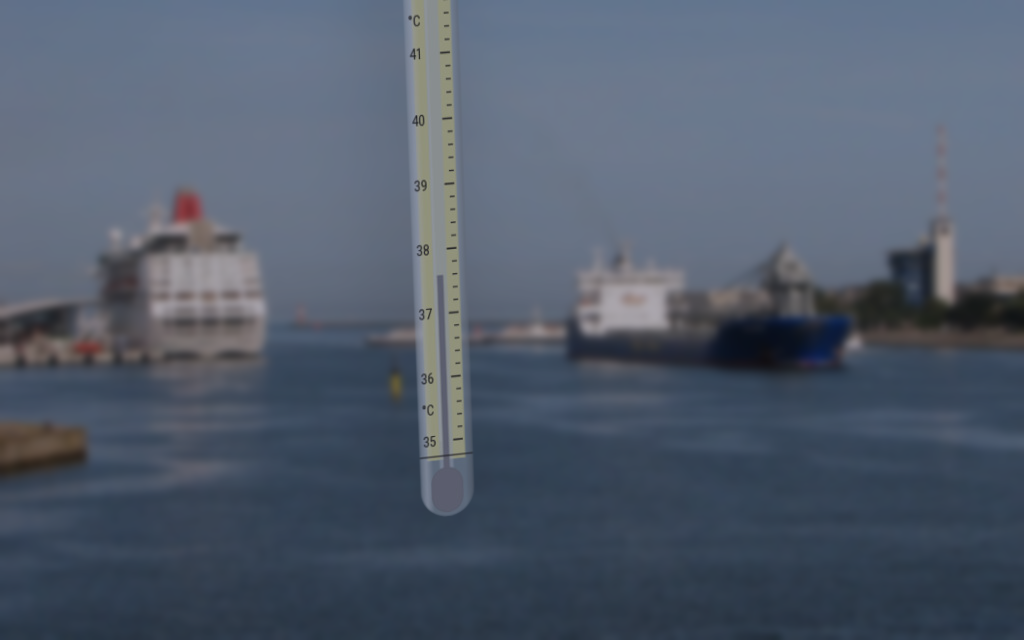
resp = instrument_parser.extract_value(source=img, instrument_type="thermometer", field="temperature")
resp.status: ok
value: 37.6 °C
